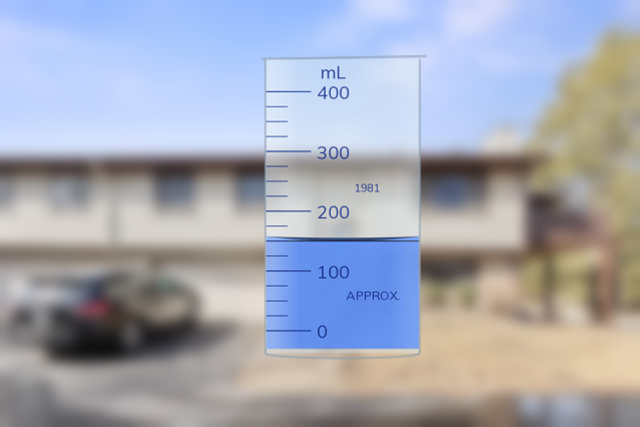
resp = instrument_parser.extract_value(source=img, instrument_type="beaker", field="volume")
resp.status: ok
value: 150 mL
